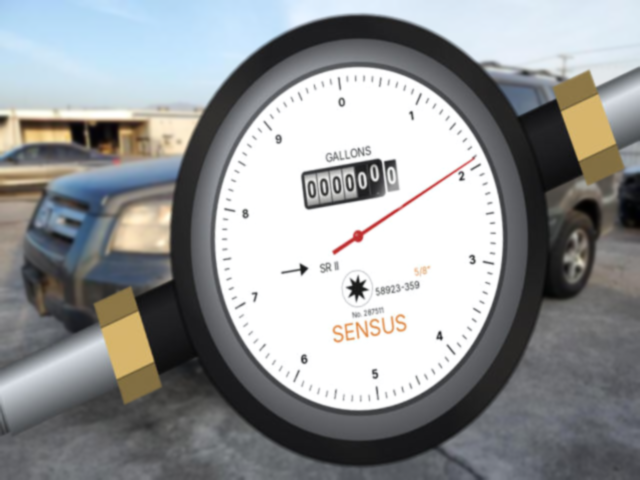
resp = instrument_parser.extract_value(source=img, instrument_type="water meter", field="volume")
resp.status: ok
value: 1.9 gal
